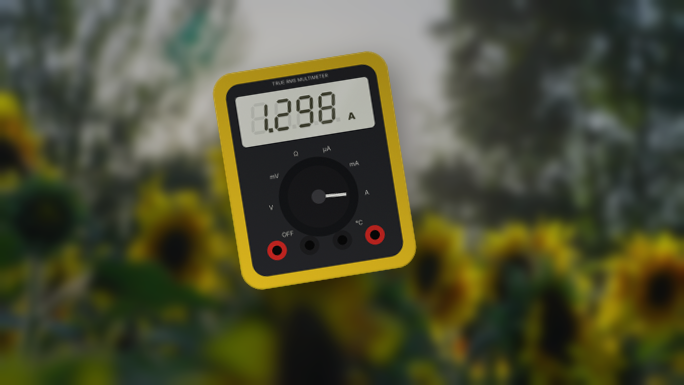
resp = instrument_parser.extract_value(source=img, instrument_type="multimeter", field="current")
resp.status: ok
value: 1.298 A
